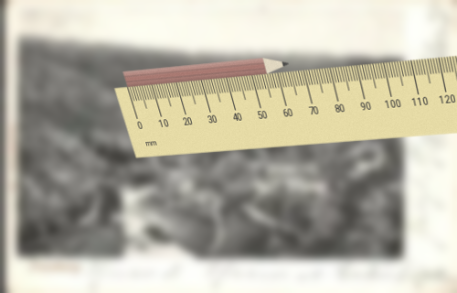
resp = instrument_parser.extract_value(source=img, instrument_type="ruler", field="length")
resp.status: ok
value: 65 mm
